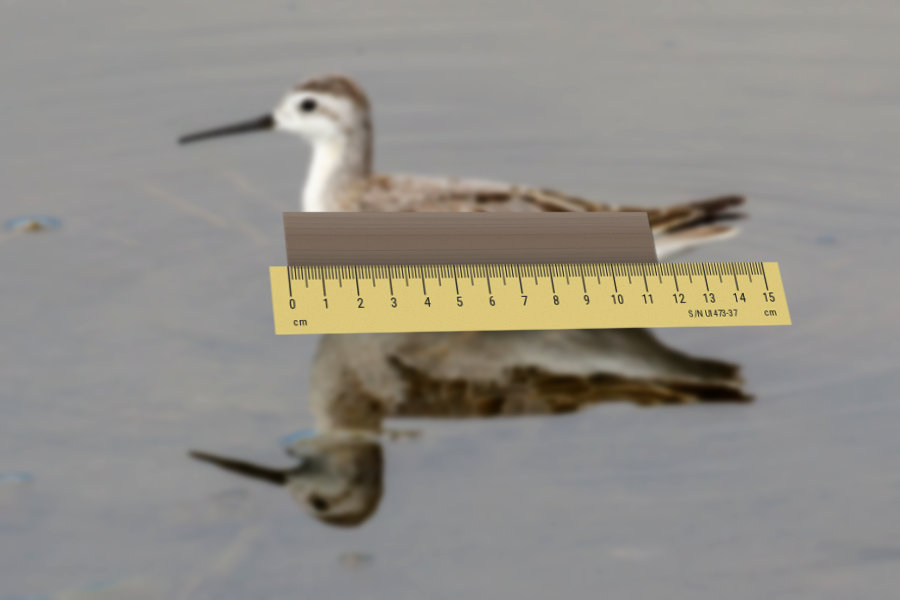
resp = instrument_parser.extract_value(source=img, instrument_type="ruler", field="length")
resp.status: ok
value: 11.5 cm
